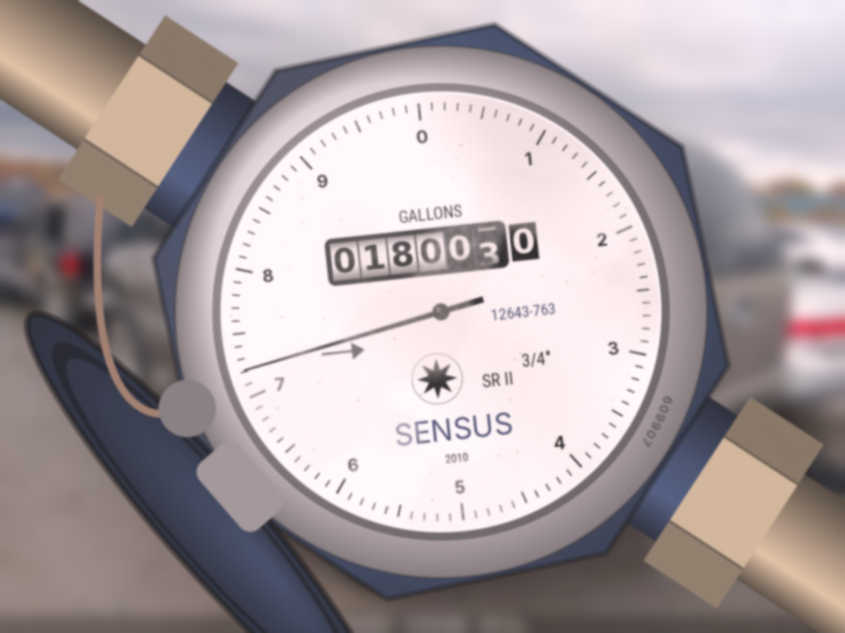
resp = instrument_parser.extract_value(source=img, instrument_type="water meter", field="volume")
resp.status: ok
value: 180027.2 gal
